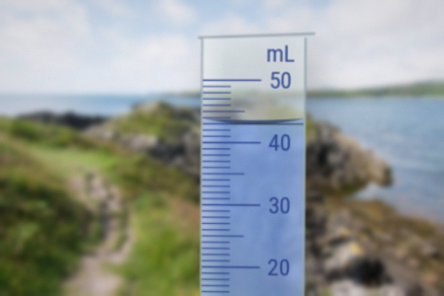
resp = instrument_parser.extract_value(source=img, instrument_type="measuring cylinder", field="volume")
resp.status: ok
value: 43 mL
